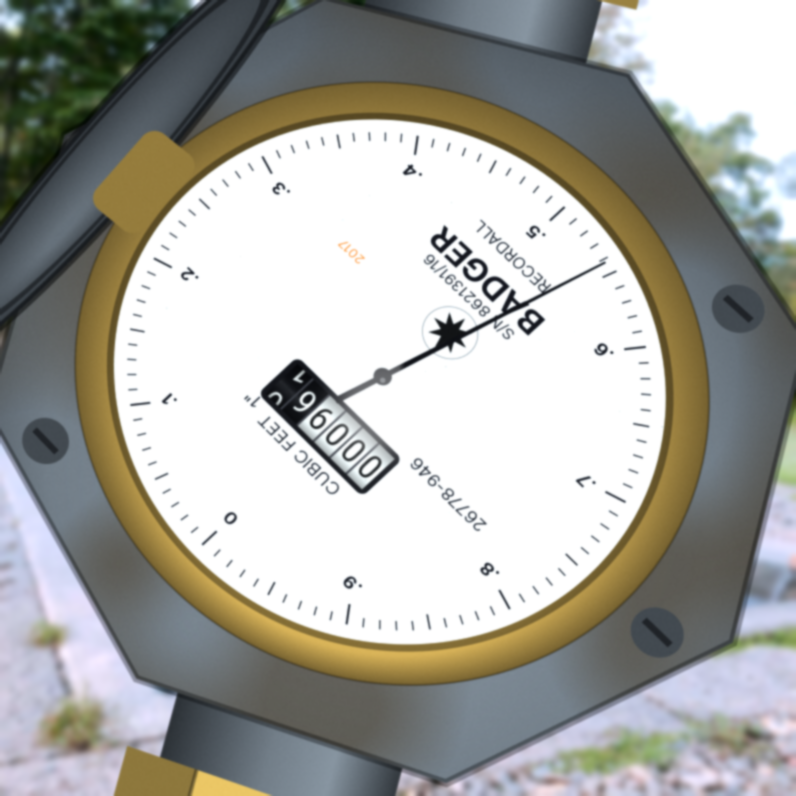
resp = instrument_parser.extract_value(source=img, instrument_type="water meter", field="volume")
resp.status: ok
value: 960.54 ft³
